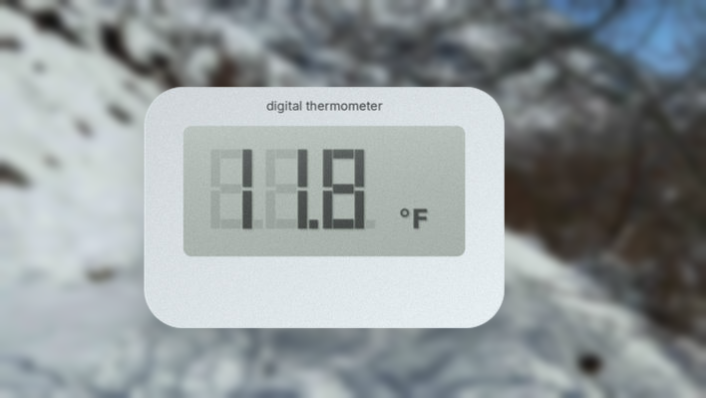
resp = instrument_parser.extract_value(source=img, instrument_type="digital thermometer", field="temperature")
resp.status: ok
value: 11.8 °F
